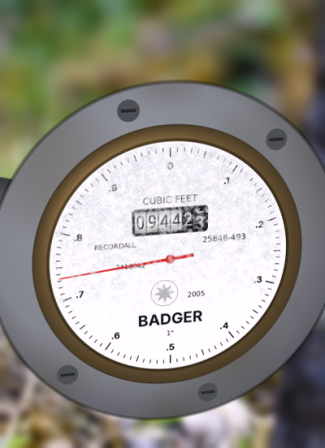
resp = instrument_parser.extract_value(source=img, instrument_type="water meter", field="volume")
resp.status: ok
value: 94422.73 ft³
